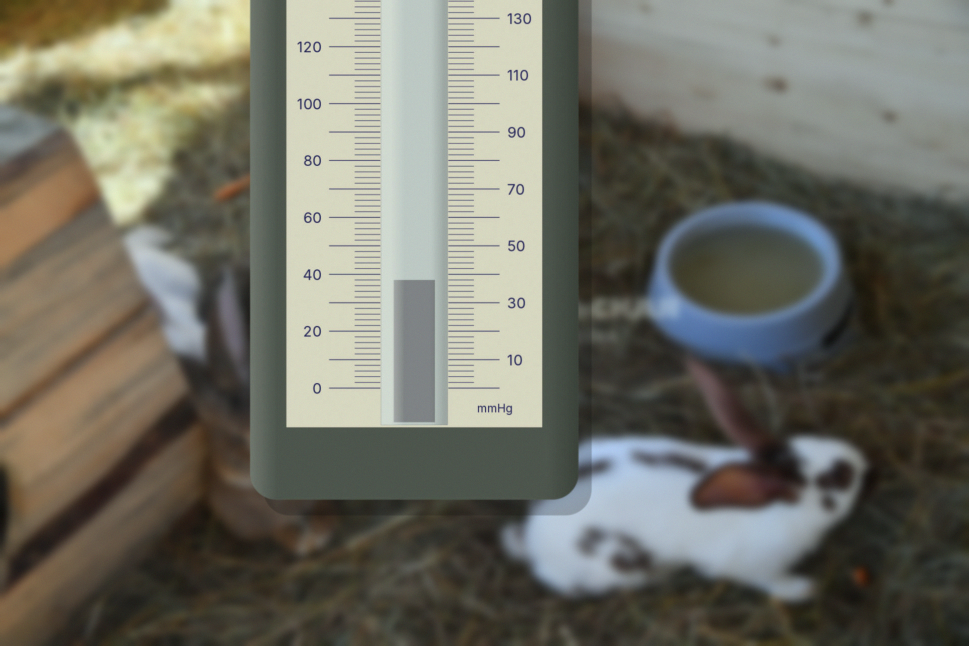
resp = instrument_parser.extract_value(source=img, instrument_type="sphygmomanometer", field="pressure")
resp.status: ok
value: 38 mmHg
